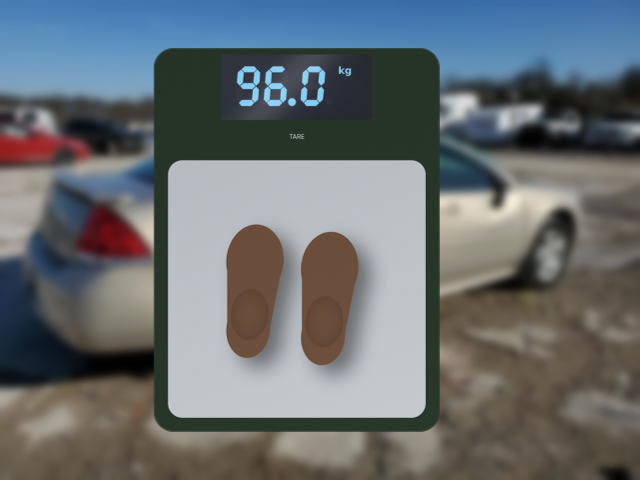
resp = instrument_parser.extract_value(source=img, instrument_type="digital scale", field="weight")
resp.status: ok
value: 96.0 kg
